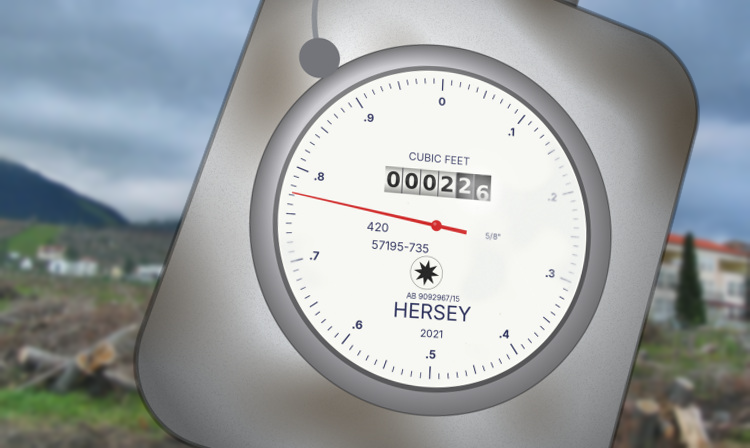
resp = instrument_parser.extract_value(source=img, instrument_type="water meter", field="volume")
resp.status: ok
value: 225.77 ft³
